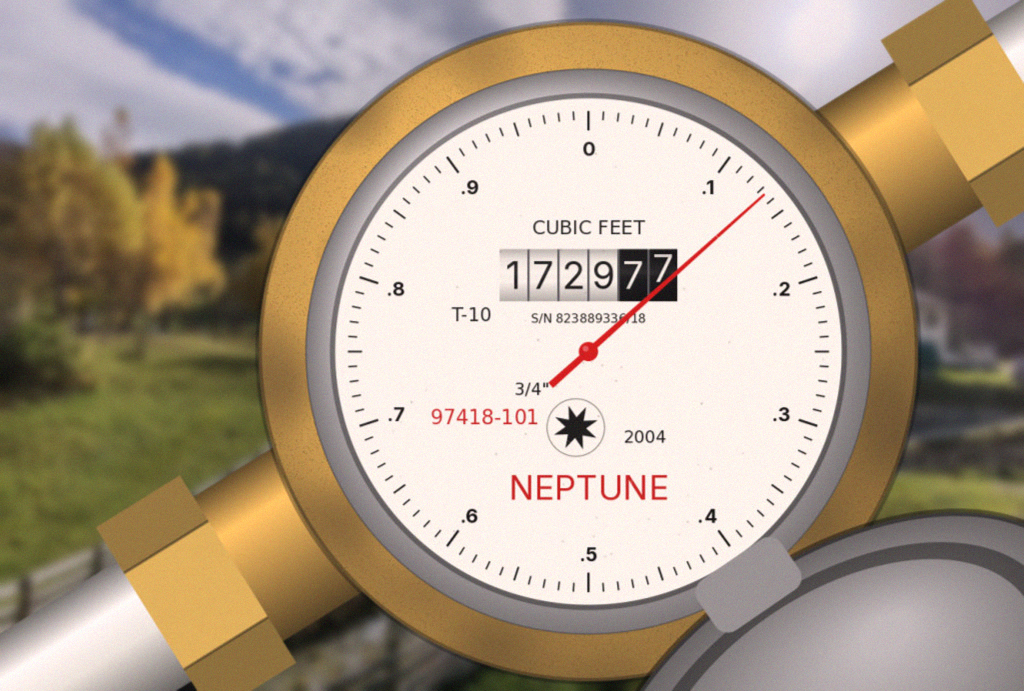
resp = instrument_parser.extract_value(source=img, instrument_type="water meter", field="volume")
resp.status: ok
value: 172977.13 ft³
